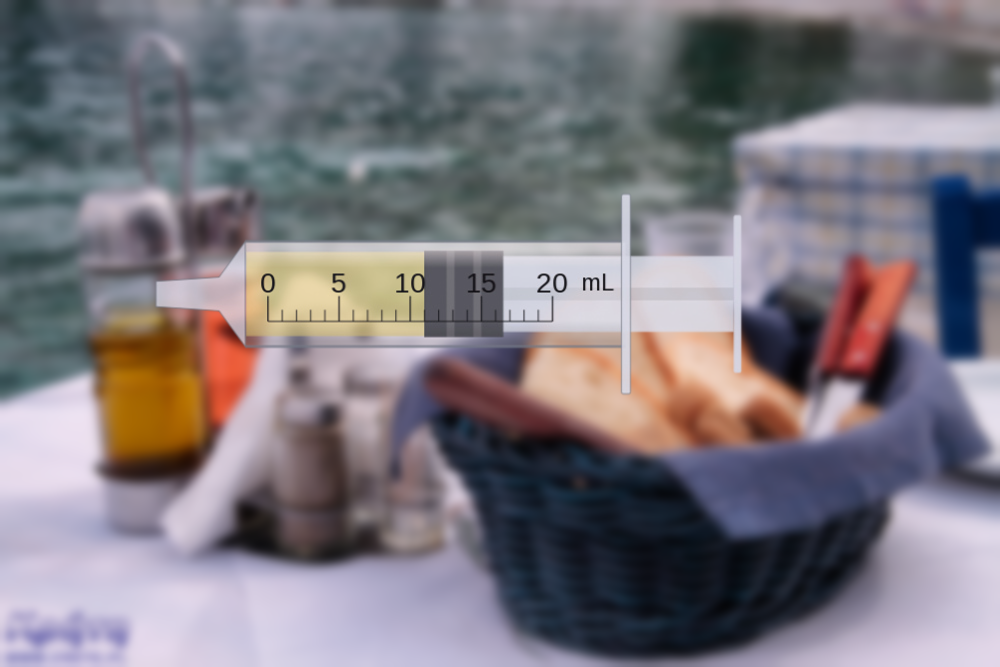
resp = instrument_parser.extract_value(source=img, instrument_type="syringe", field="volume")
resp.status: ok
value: 11 mL
